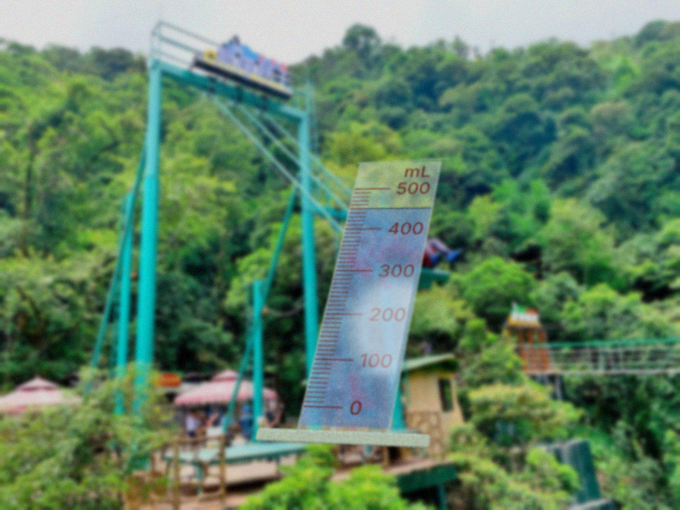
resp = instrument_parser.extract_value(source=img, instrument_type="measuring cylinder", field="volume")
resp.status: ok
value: 450 mL
